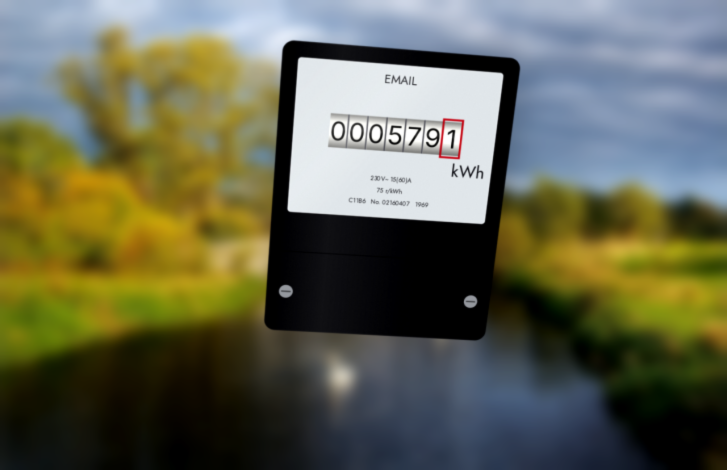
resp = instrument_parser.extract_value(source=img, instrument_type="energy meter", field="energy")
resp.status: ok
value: 579.1 kWh
